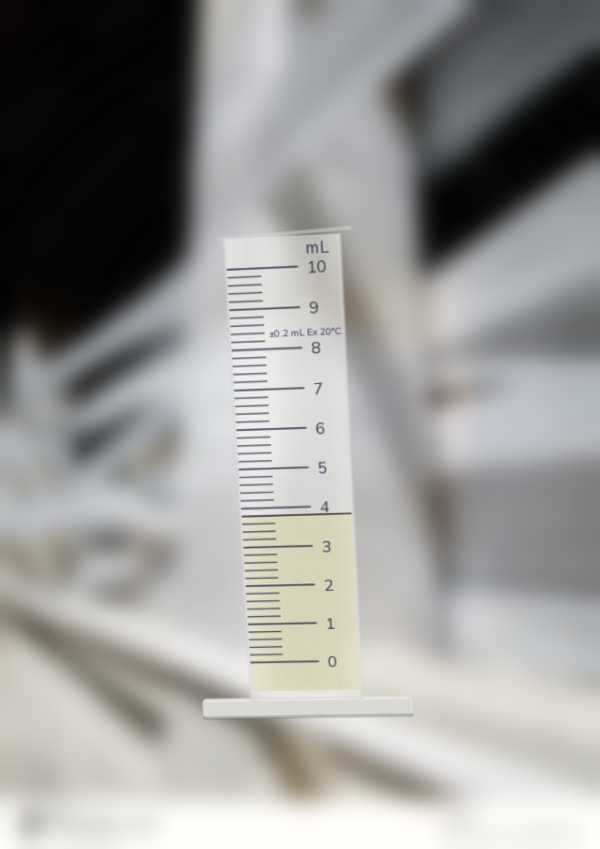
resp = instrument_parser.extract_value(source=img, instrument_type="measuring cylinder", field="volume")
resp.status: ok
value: 3.8 mL
